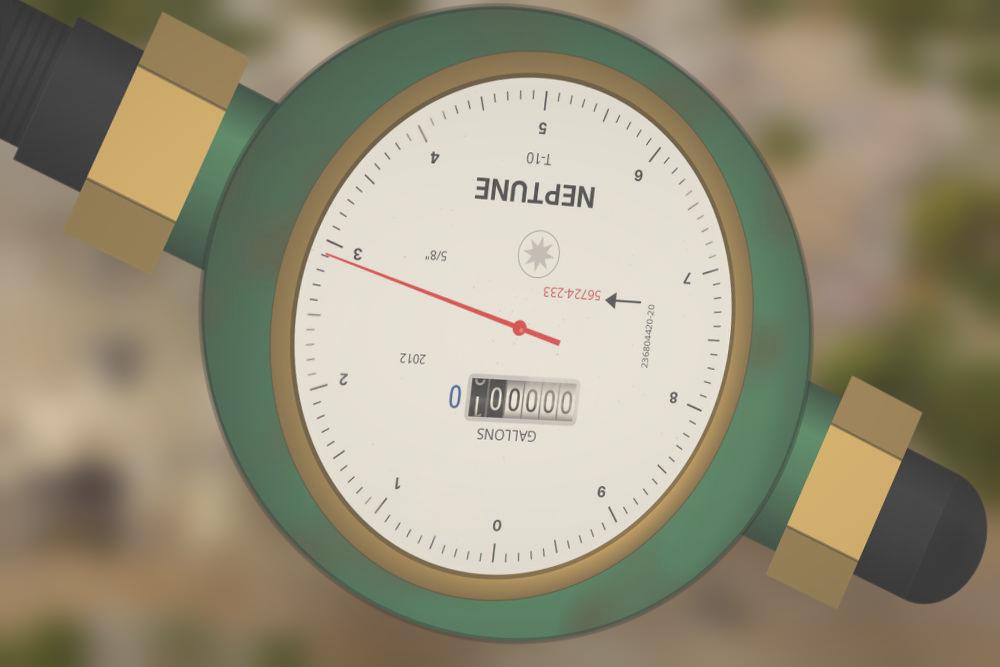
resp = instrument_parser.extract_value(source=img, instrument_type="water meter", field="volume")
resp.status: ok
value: 12.9 gal
